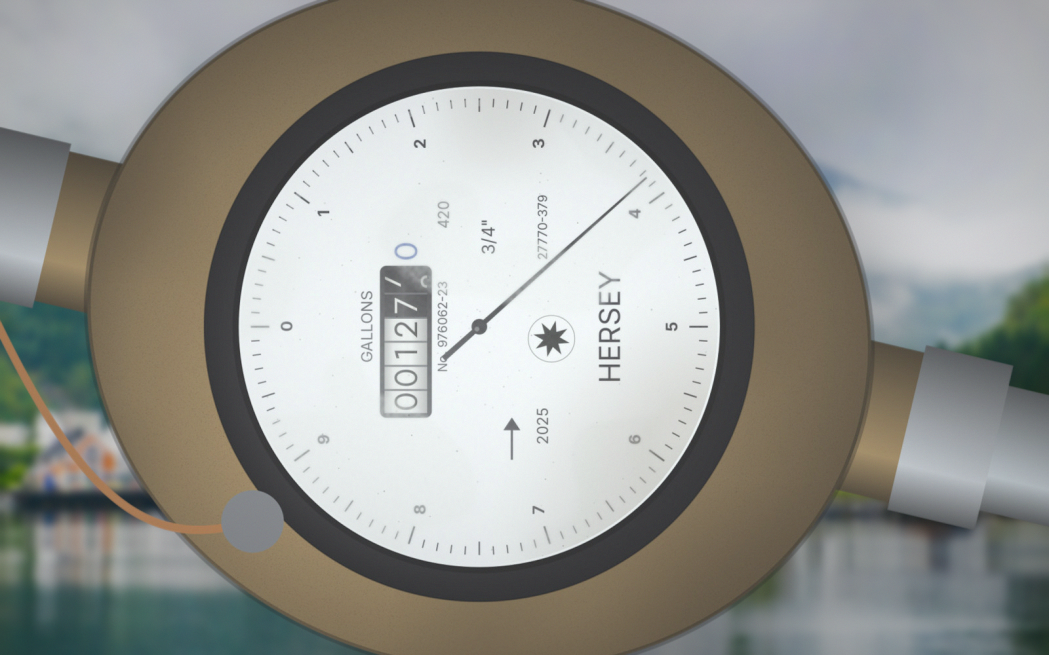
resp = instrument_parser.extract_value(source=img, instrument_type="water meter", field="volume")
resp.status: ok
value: 12773.8 gal
